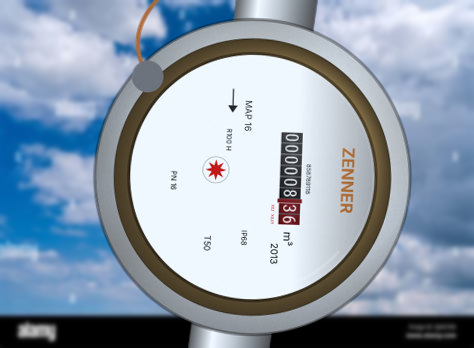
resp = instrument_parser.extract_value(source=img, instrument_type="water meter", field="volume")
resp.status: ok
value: 8.36 m³
